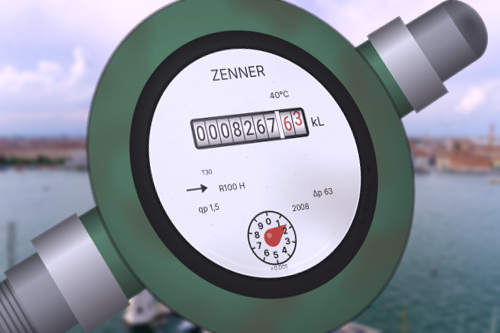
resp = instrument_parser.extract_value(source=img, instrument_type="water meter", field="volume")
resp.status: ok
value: 8267.631 kL
